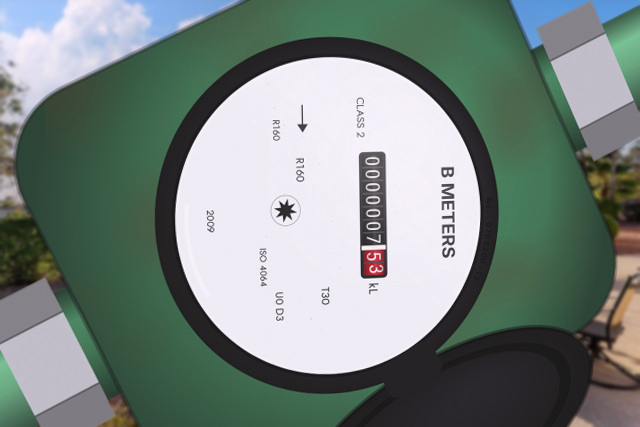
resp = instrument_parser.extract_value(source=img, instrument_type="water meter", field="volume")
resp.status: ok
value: 7.53 kL
